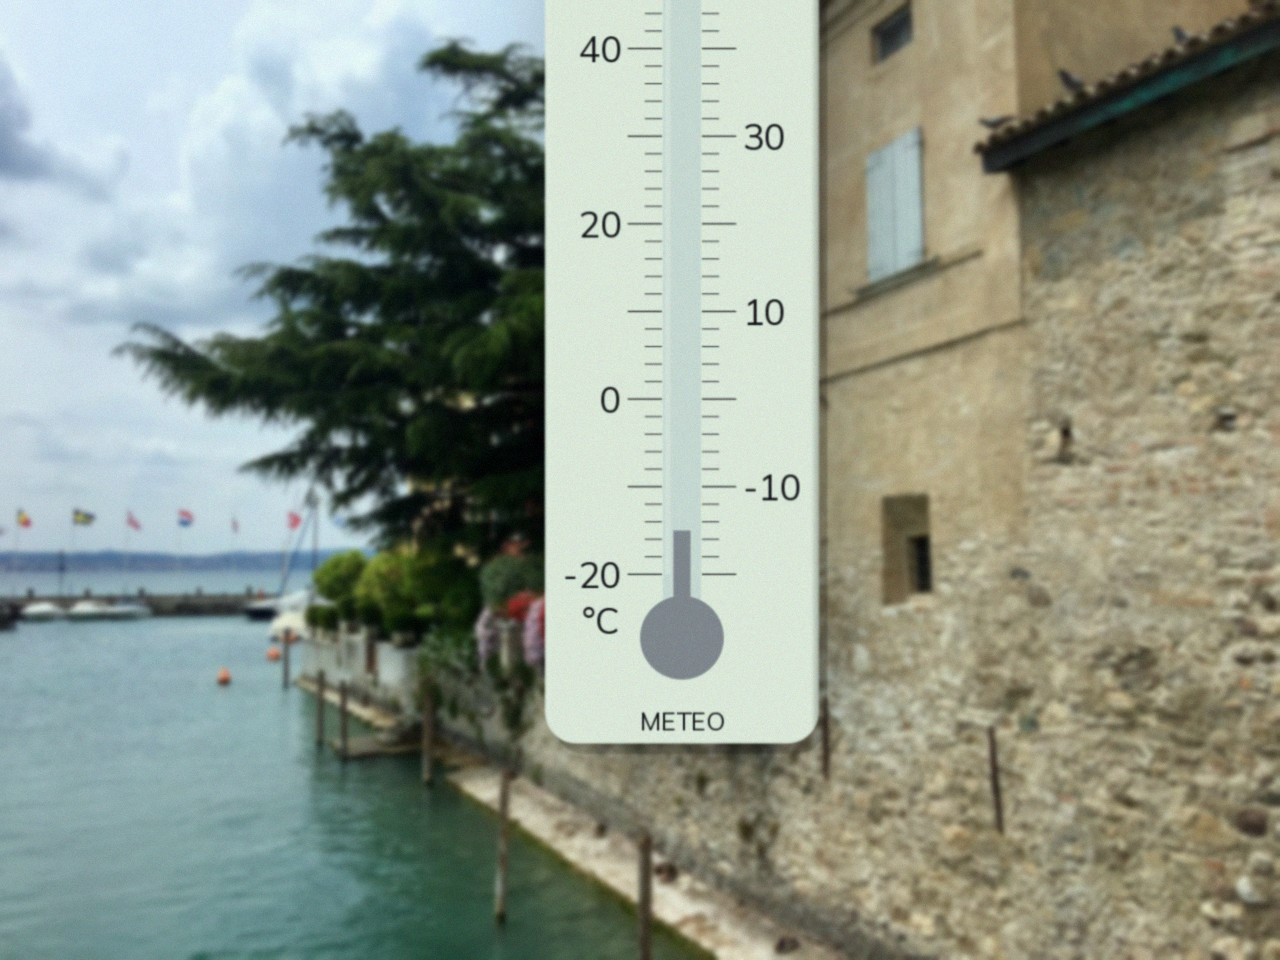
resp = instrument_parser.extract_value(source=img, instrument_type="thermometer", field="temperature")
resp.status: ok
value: -15 °C
